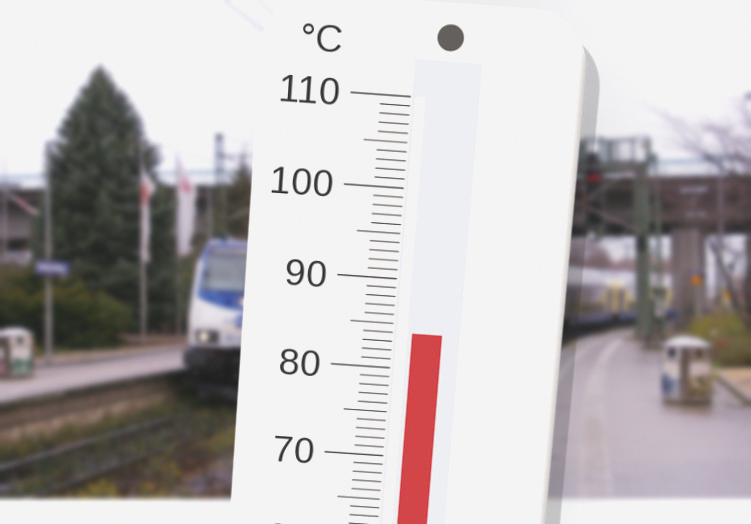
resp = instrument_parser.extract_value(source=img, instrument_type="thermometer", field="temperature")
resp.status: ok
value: 84 °C
